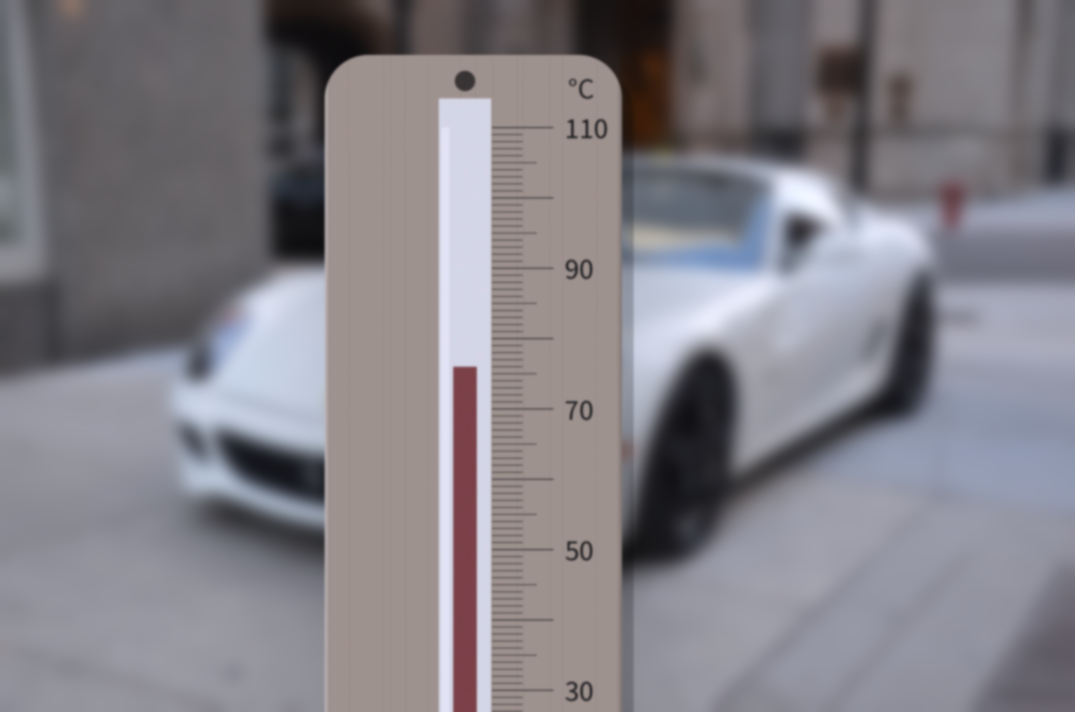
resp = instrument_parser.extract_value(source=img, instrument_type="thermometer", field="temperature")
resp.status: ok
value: 76 °C
